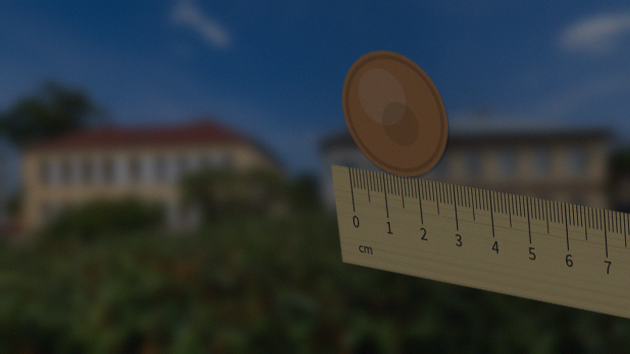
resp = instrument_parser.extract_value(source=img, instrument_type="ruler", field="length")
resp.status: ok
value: 3 cm
